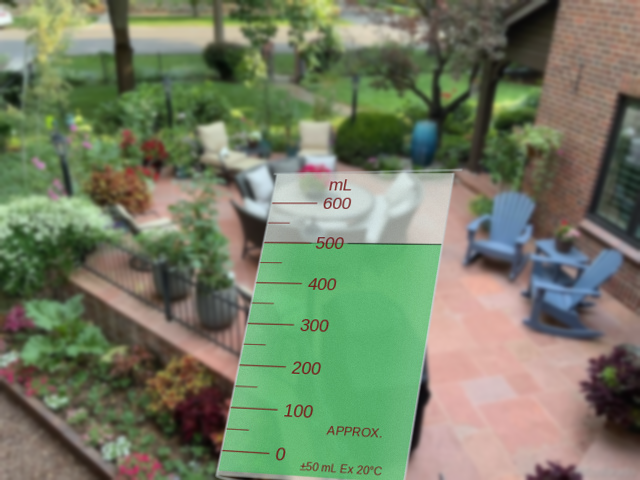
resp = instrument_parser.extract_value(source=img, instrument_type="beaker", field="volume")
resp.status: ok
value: 500 mL
